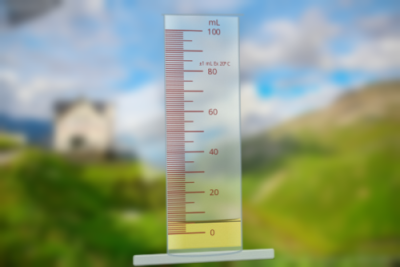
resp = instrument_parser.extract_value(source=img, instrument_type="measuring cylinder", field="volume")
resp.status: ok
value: 5 mL
